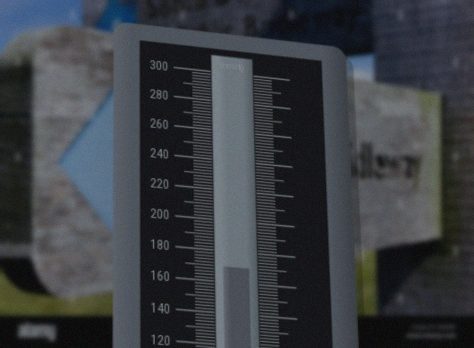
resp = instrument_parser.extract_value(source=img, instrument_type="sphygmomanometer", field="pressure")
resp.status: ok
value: 170 mmHg
